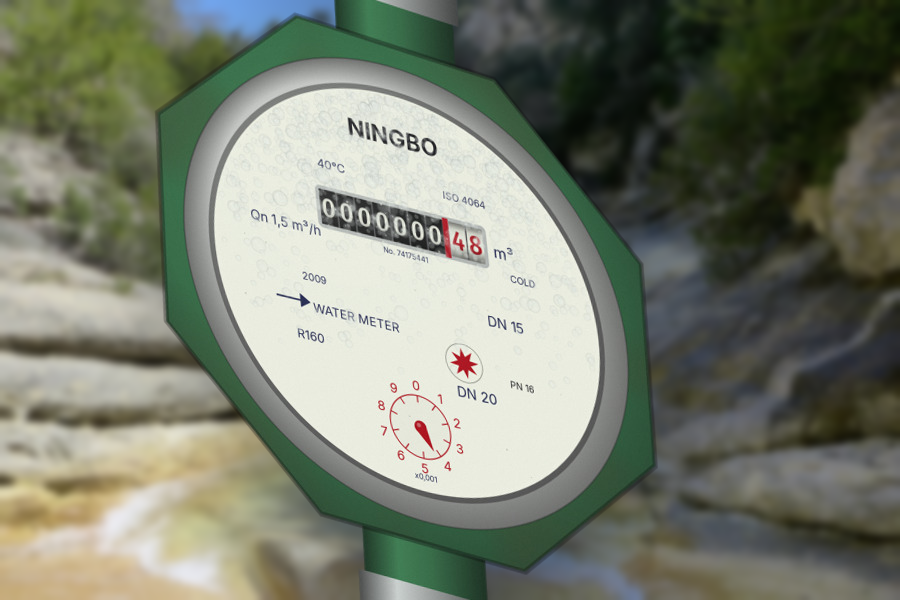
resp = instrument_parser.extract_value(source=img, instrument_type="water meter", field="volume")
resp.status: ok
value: 0.484 m³
